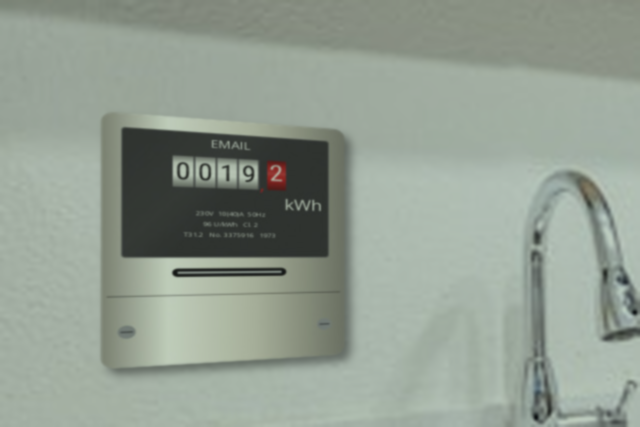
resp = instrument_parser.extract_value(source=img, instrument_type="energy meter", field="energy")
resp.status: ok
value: 19.2 kWh
